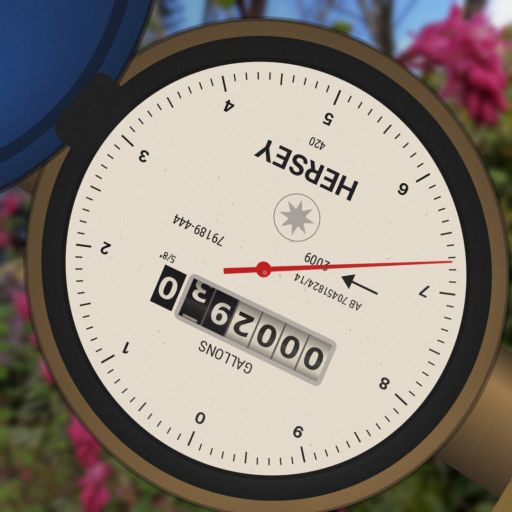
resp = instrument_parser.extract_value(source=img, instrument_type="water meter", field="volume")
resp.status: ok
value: 2926.7 gal
